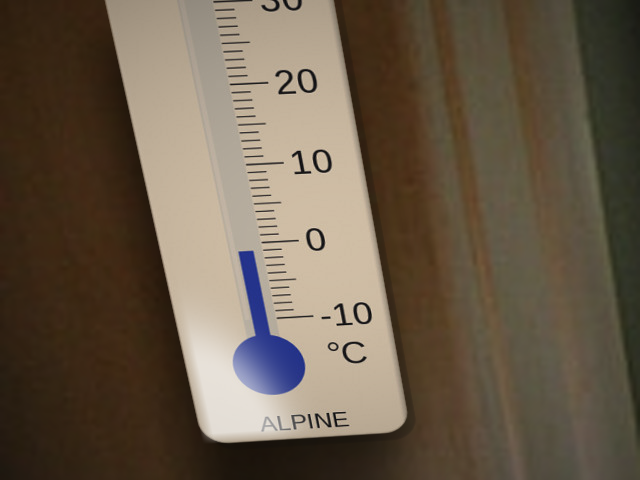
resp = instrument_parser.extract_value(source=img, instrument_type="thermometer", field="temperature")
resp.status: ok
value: -1 °C
